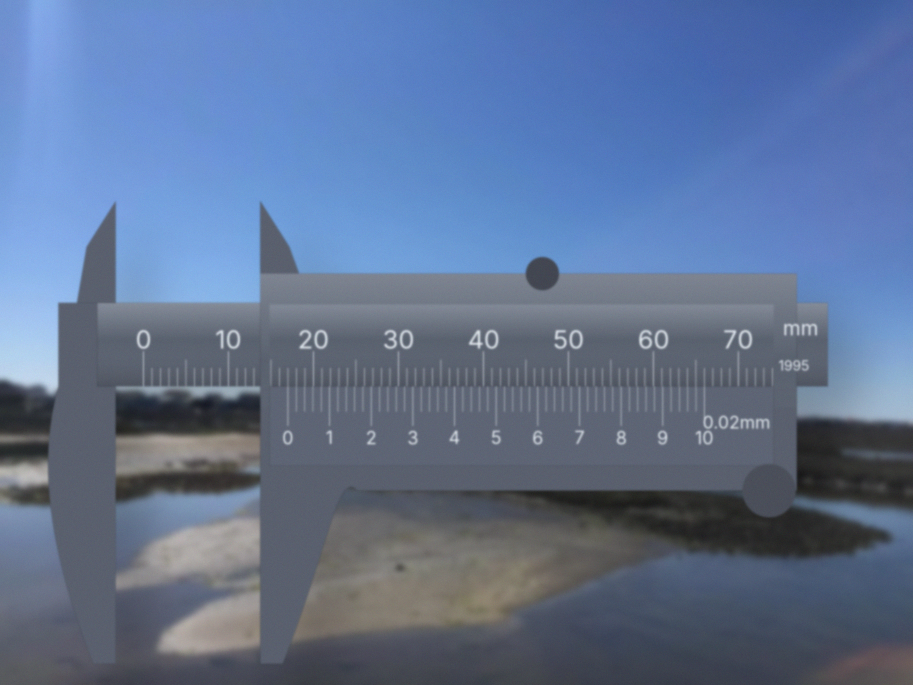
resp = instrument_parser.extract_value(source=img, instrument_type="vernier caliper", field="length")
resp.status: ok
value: 17.0 mm
